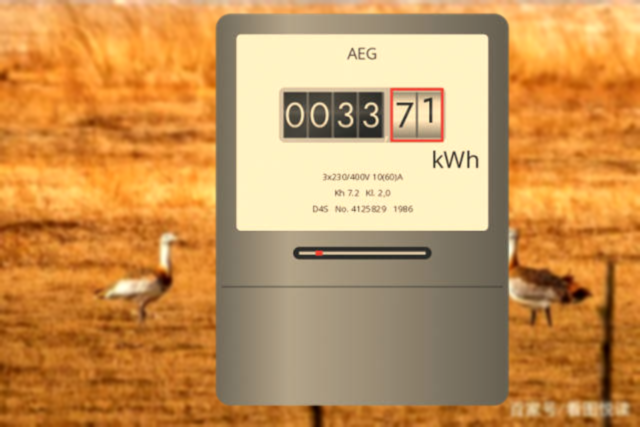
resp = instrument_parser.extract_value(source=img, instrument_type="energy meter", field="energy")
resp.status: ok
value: 33.71 kWh
